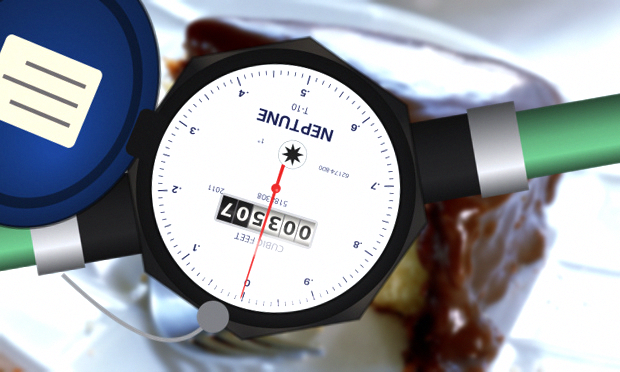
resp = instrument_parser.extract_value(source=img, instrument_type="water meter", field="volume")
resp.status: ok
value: 3507.00 ft³
